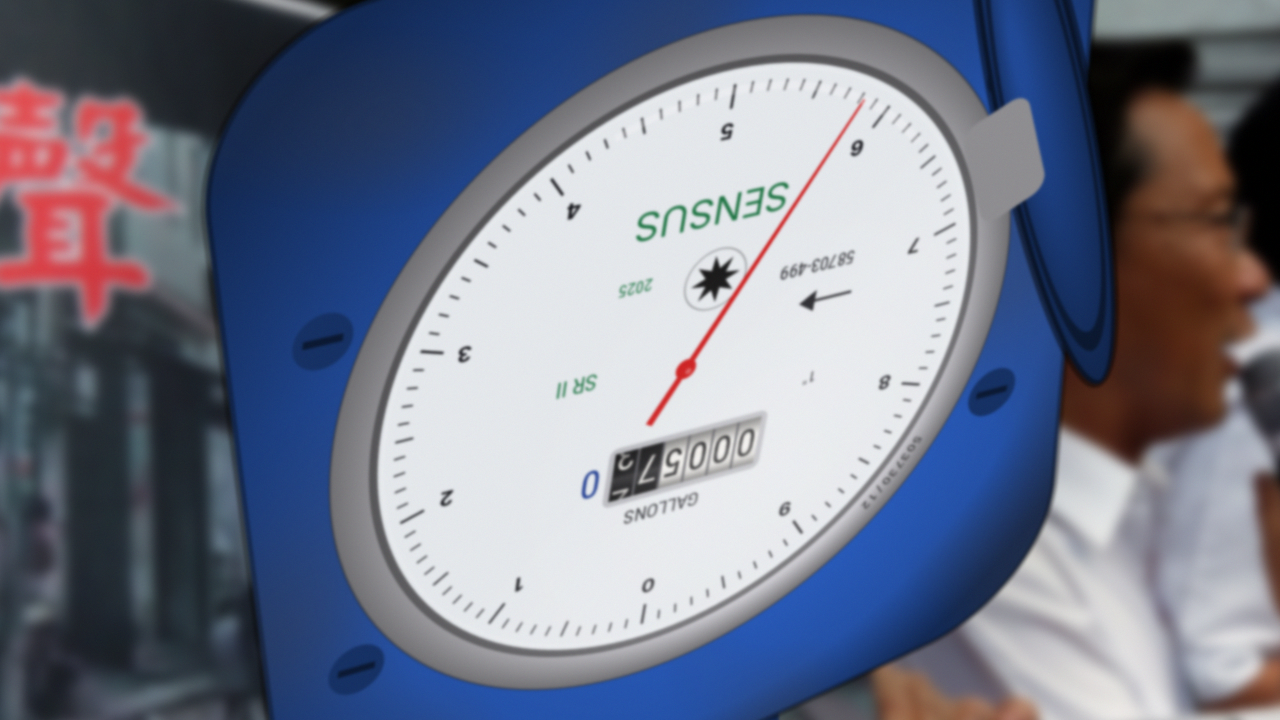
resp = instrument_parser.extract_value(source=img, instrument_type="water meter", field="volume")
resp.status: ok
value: 5725.8 gal
